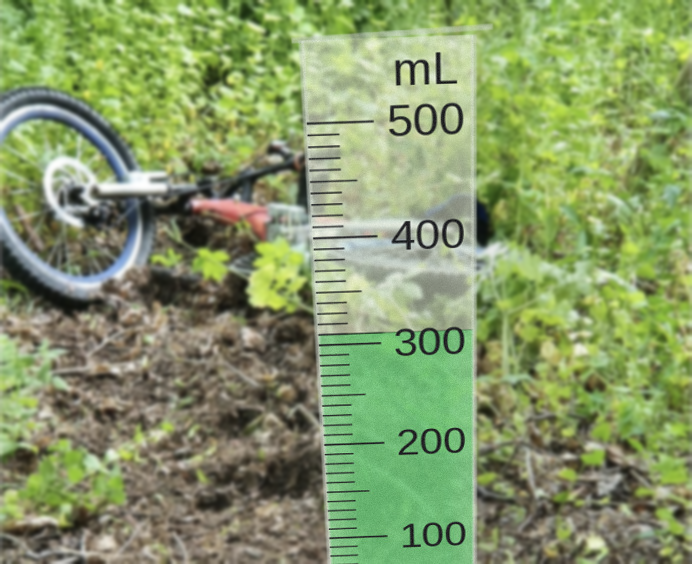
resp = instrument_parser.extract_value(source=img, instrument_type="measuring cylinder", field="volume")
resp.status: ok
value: 310 mL
